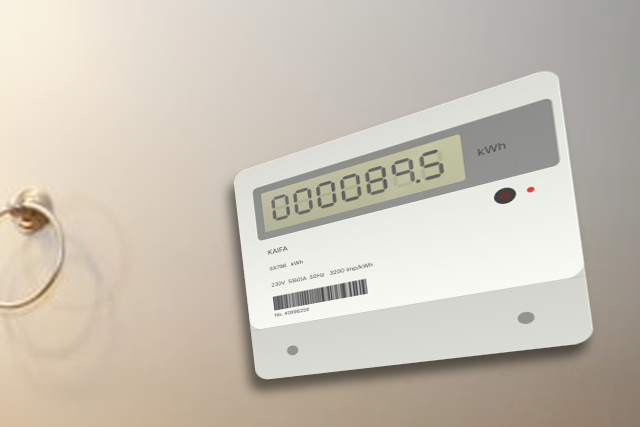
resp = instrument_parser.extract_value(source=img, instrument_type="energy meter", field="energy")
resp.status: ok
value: 89.5 kWh
